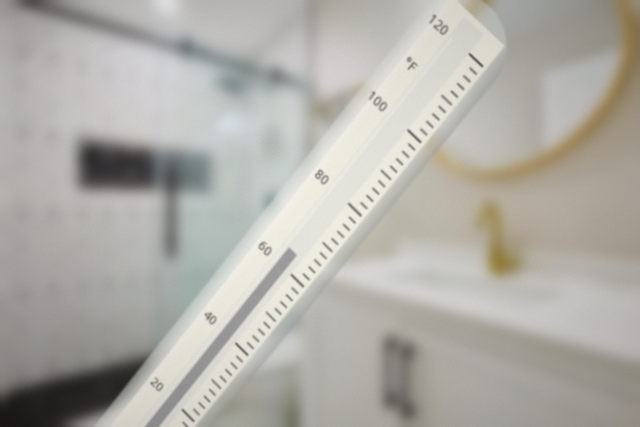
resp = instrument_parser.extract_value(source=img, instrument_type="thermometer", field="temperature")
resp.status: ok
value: 64 °F
